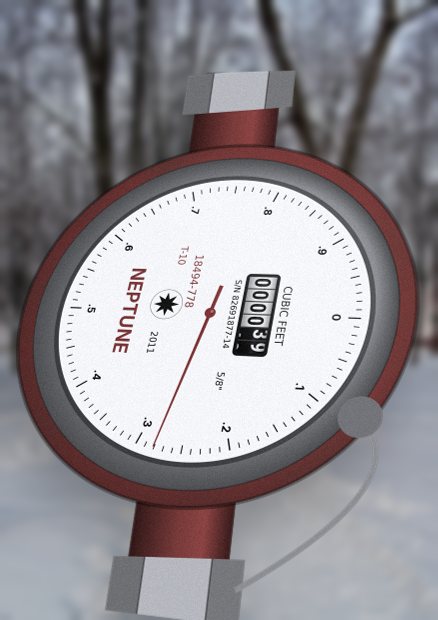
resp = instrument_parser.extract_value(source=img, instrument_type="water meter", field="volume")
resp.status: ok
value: 39.28 ft³
